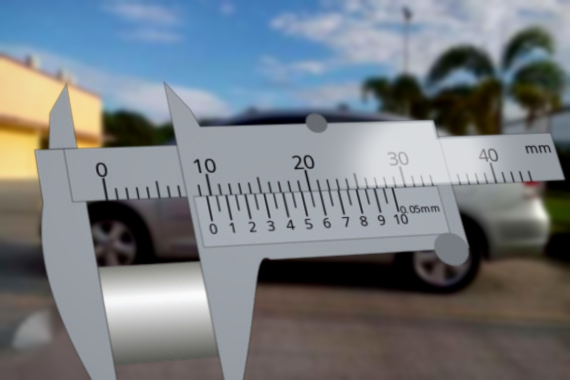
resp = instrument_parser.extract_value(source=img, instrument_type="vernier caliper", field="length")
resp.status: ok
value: 9.6 mm
